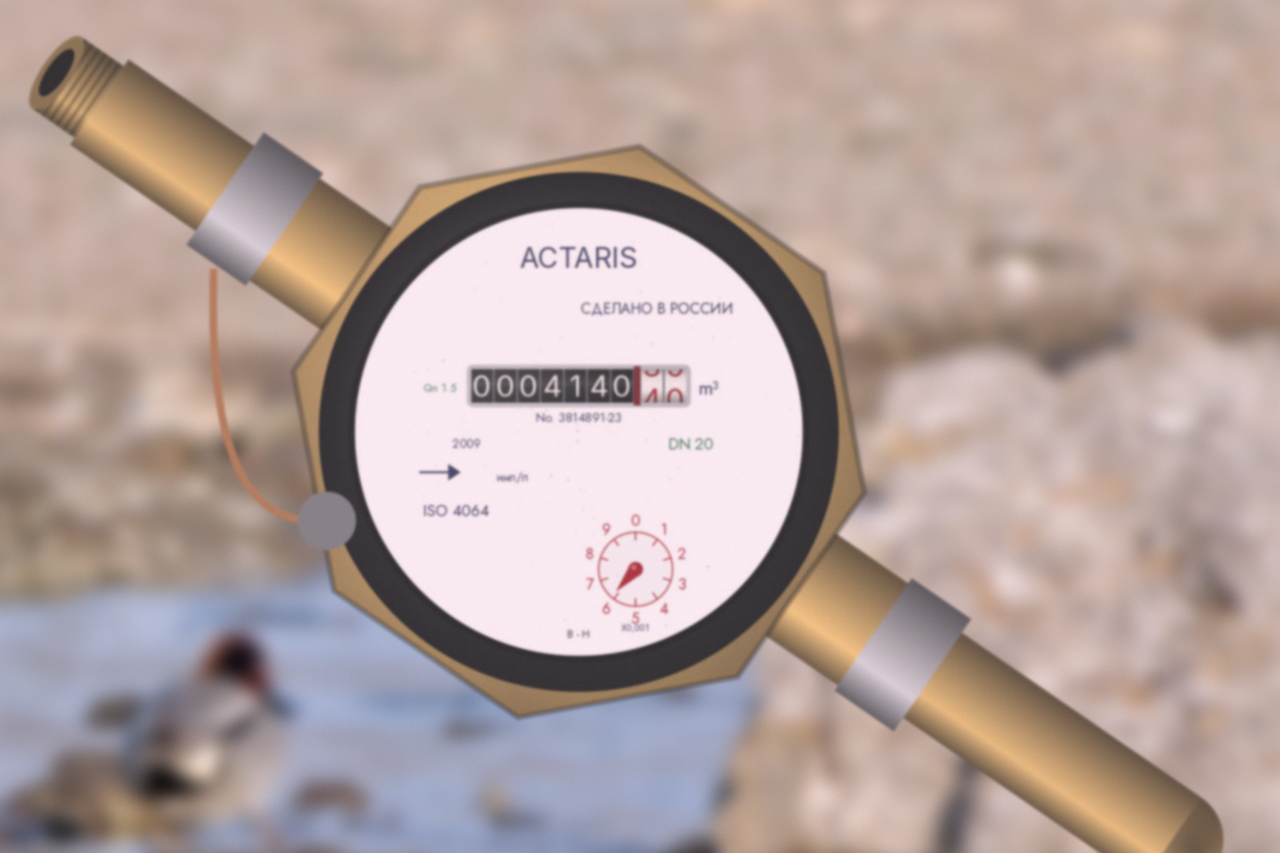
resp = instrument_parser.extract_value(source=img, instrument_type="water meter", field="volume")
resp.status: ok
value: 4140.396 m³
